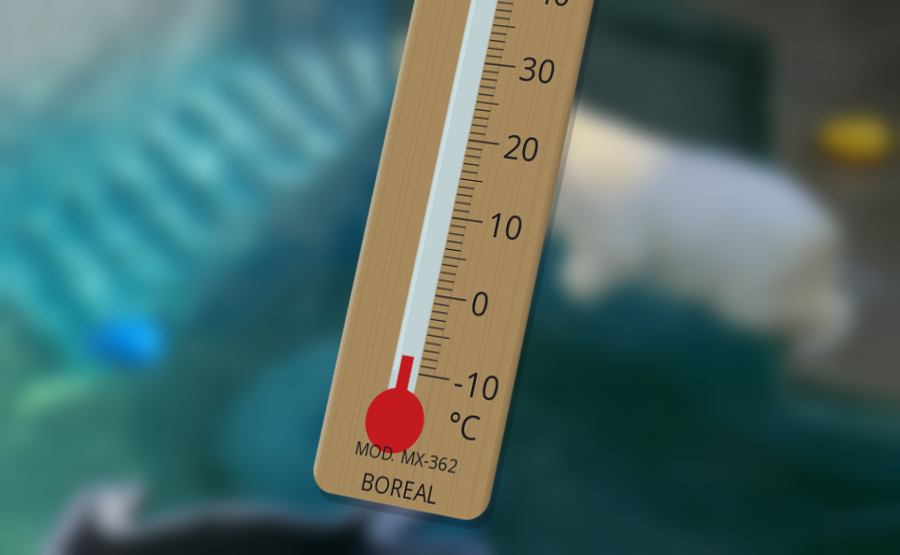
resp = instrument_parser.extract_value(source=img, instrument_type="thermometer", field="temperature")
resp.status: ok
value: -8 °C
